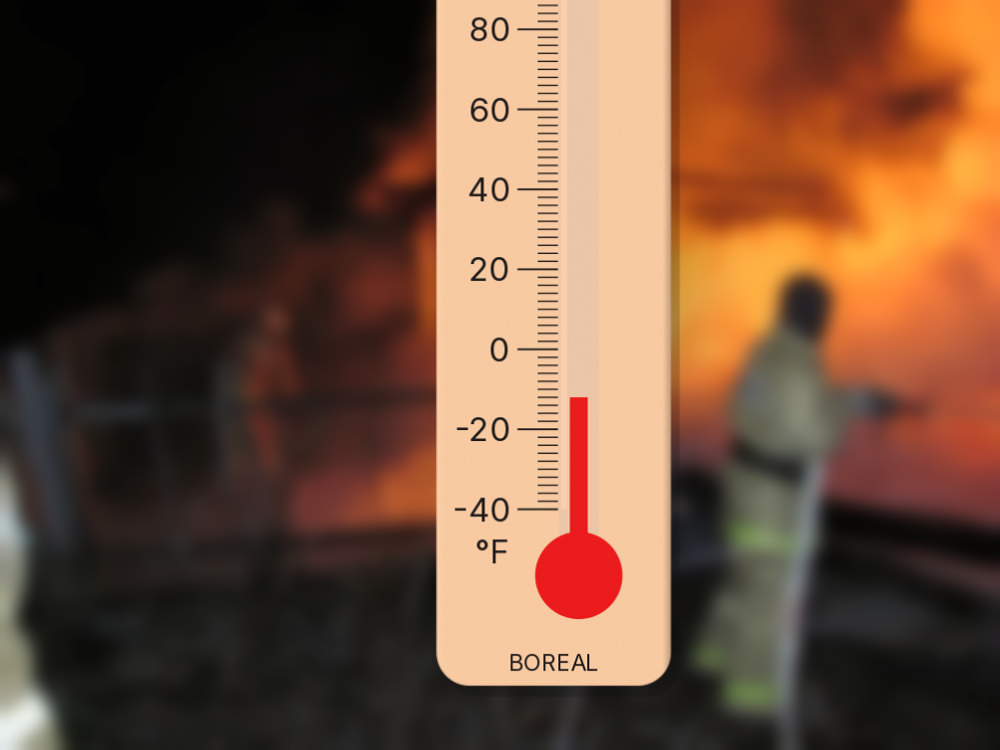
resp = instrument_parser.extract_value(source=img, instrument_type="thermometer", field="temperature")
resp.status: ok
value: -12 °F
